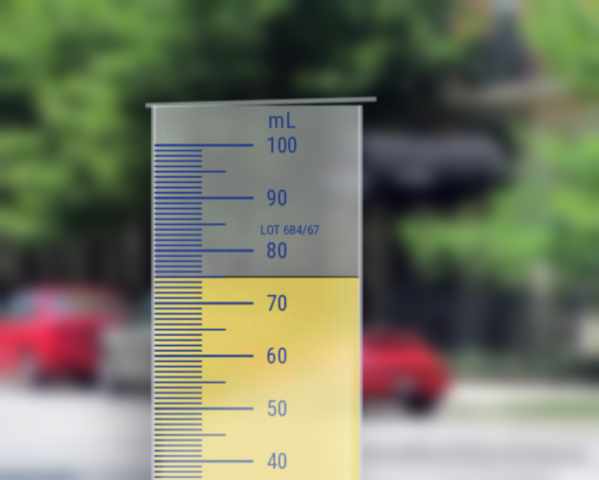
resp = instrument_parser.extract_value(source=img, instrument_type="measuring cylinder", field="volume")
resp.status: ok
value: 75 mL
